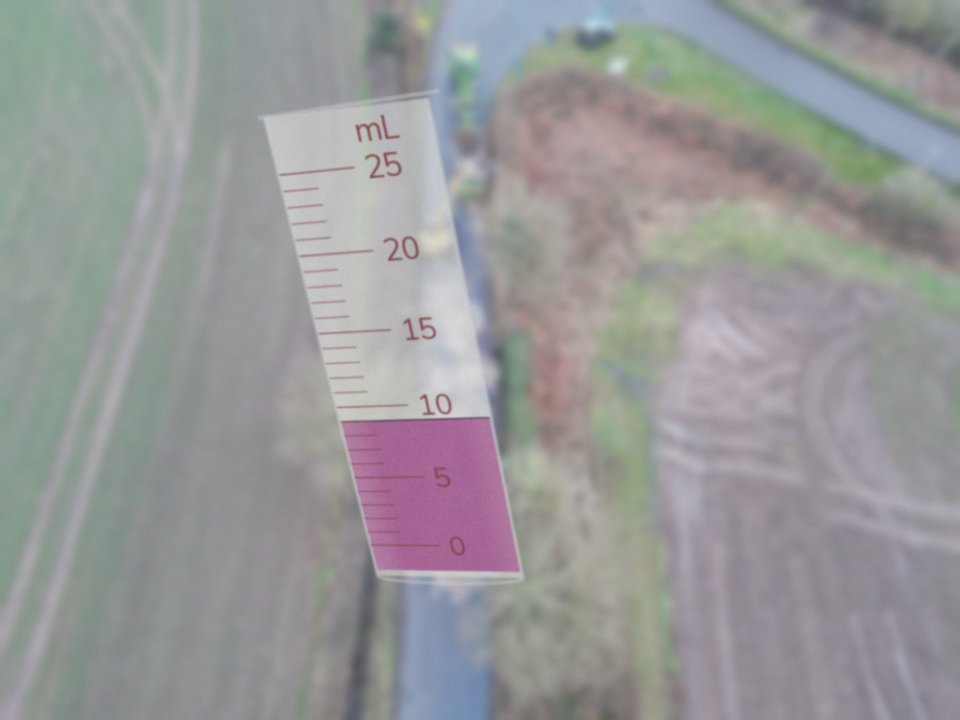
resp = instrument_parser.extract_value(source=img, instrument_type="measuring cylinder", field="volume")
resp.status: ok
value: 9 mL
